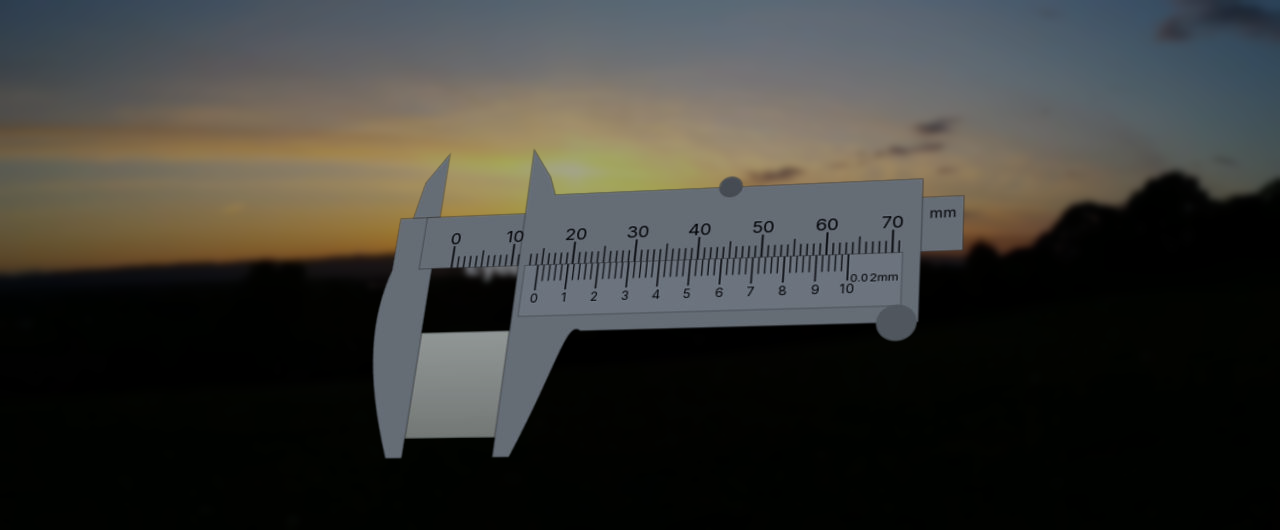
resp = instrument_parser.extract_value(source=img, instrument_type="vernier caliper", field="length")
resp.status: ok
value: 14.4 mm
